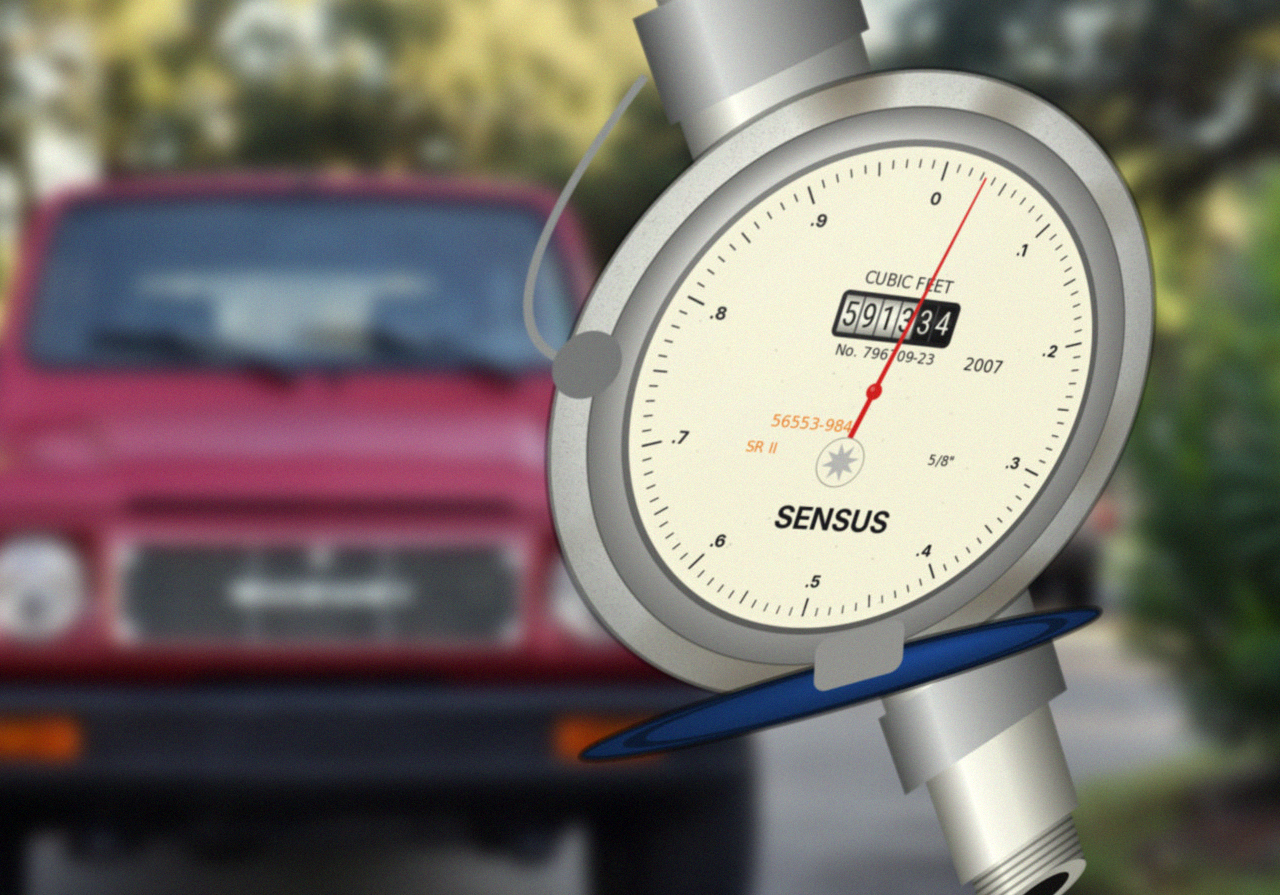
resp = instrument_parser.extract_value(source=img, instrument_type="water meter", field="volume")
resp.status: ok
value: 591334.03 ft³
